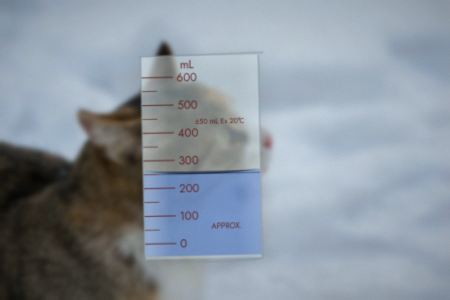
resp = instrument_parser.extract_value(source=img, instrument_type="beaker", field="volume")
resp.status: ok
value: 250 mL
